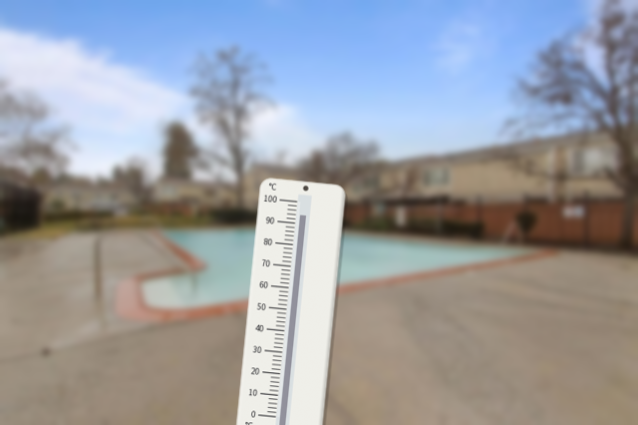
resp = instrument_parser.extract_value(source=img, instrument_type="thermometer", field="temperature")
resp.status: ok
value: 94 °C
